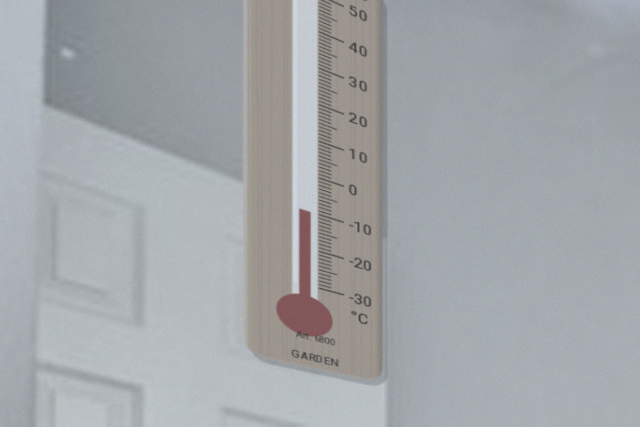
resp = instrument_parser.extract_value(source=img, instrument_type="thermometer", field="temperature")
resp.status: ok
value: -10 °C
